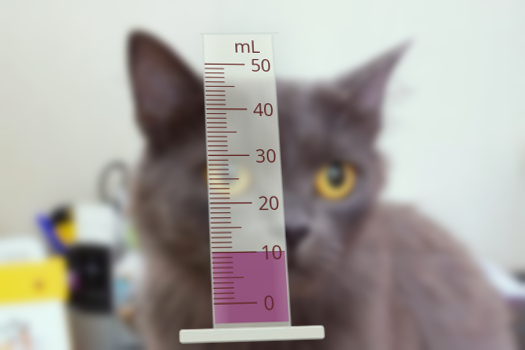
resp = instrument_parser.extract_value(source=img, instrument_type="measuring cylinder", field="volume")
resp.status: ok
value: 10 mL
